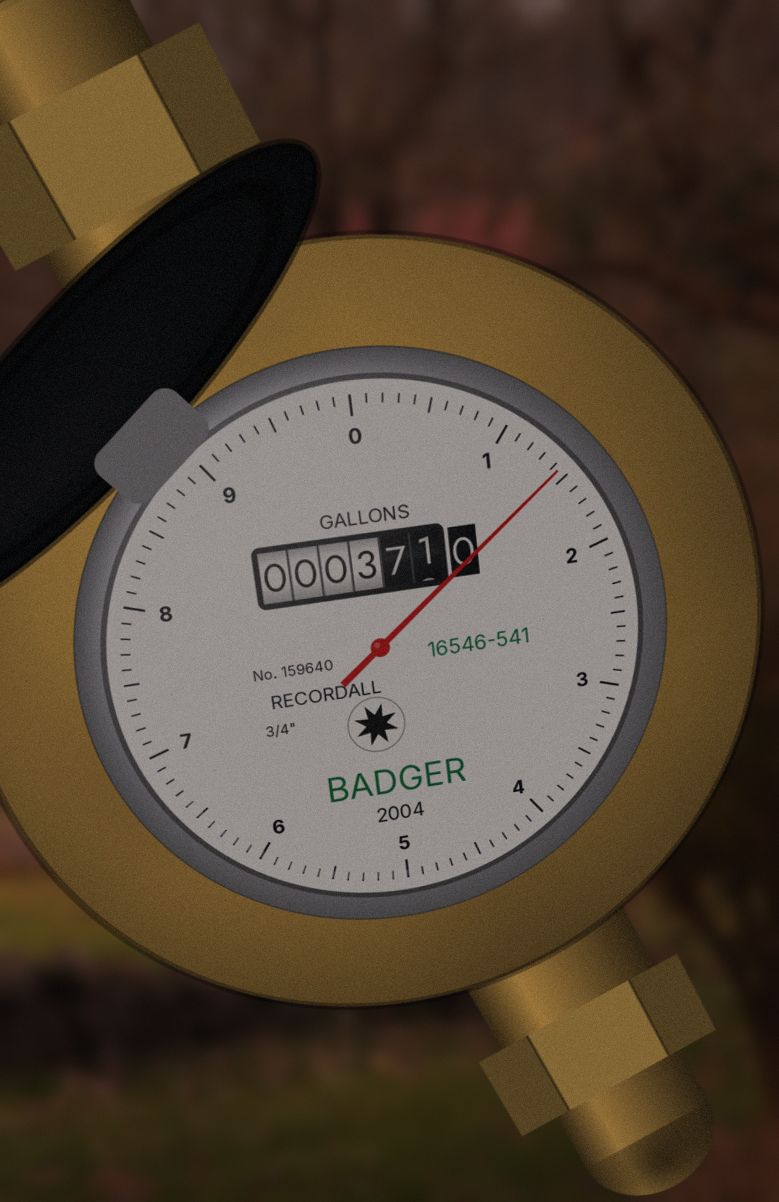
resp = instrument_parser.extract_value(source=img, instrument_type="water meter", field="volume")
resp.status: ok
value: 3711.4 gal
